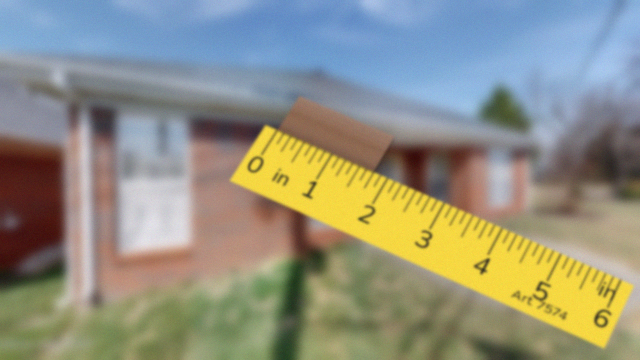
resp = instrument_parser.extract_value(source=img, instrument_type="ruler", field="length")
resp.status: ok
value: 1.75 in
